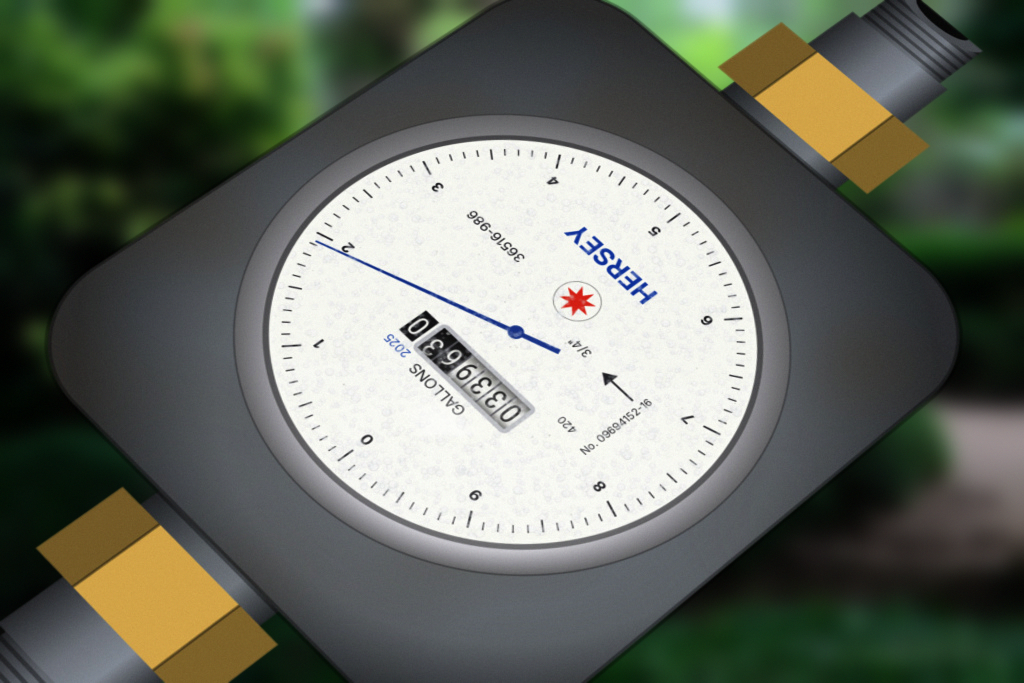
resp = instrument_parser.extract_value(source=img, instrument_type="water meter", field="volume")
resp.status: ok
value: 339631.9 gal
